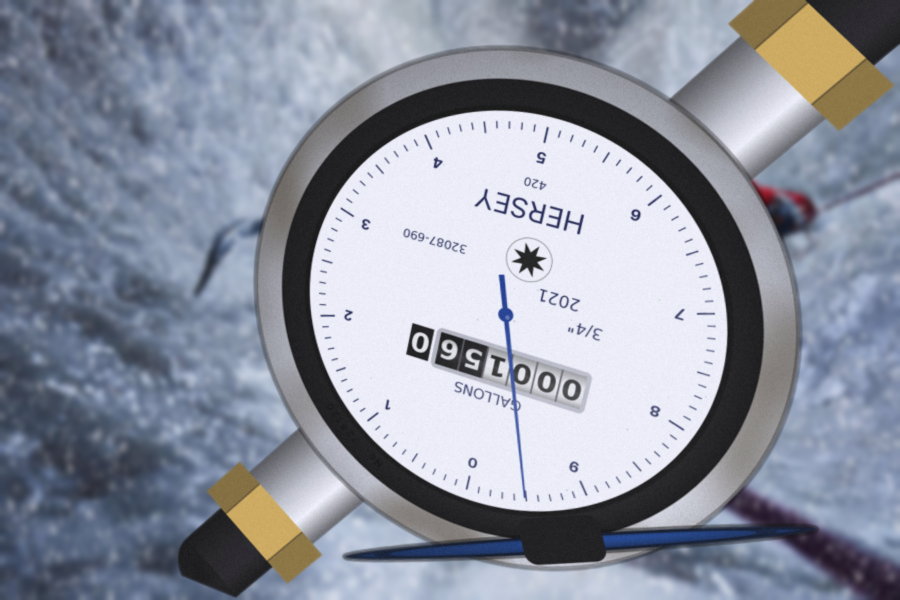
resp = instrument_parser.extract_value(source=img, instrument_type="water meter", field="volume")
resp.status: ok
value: 1559.5 gal
